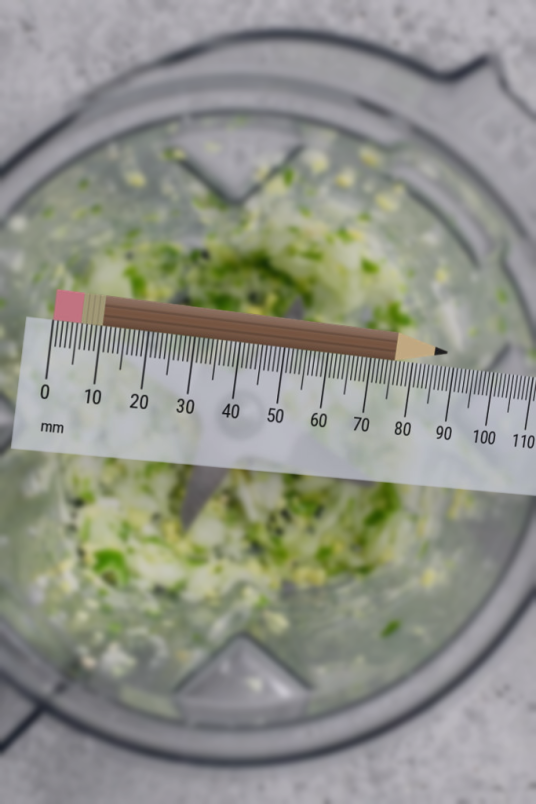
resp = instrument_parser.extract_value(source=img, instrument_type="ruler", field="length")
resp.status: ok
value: 88 mm
